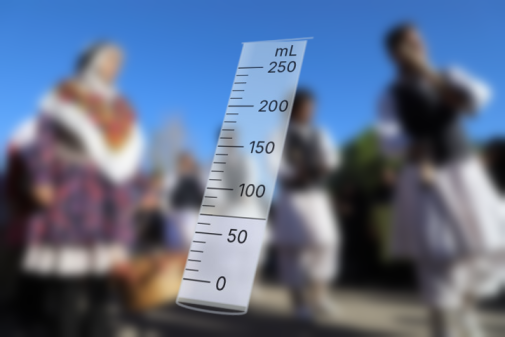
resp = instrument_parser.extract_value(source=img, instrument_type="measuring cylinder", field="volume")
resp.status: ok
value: 70 mL
